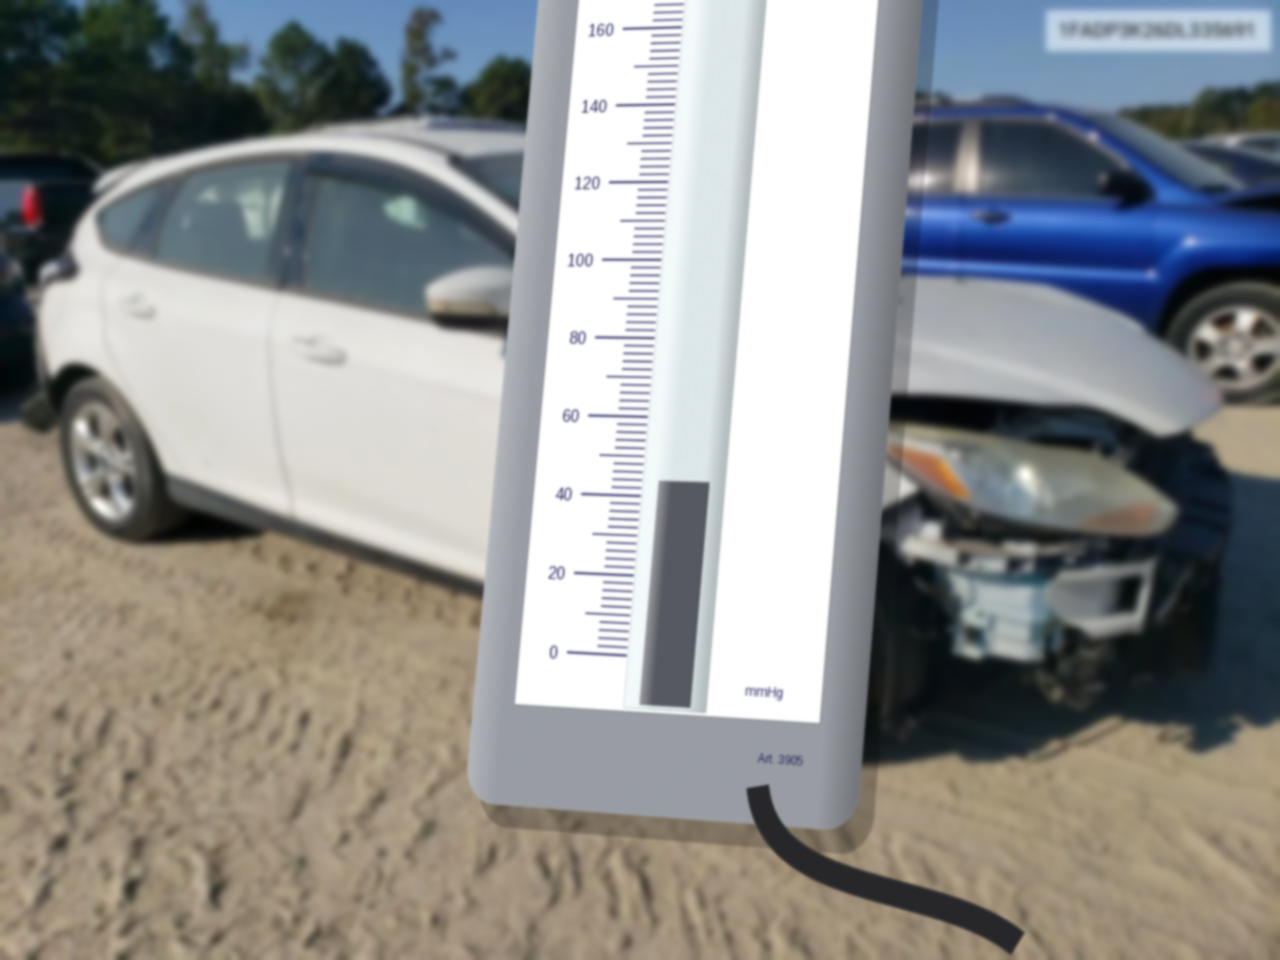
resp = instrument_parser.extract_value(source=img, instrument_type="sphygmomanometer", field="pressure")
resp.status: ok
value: 44 mmHg
